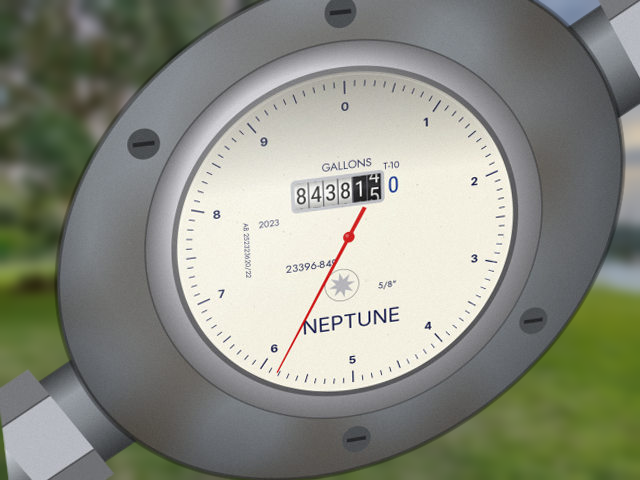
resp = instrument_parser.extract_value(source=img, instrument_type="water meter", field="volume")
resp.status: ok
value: 8438145.8 gal
